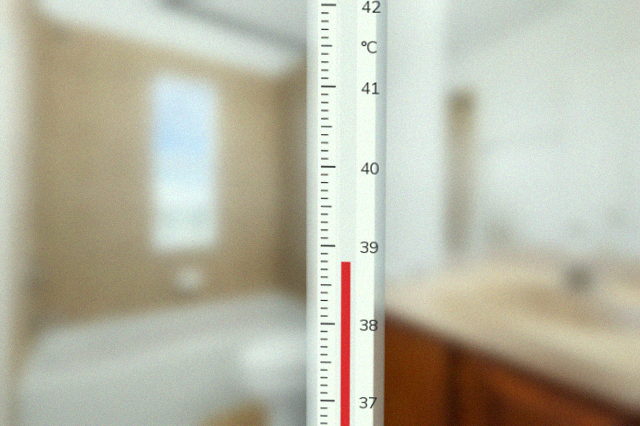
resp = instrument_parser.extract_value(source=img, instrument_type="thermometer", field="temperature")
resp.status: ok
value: 38.8 °C
